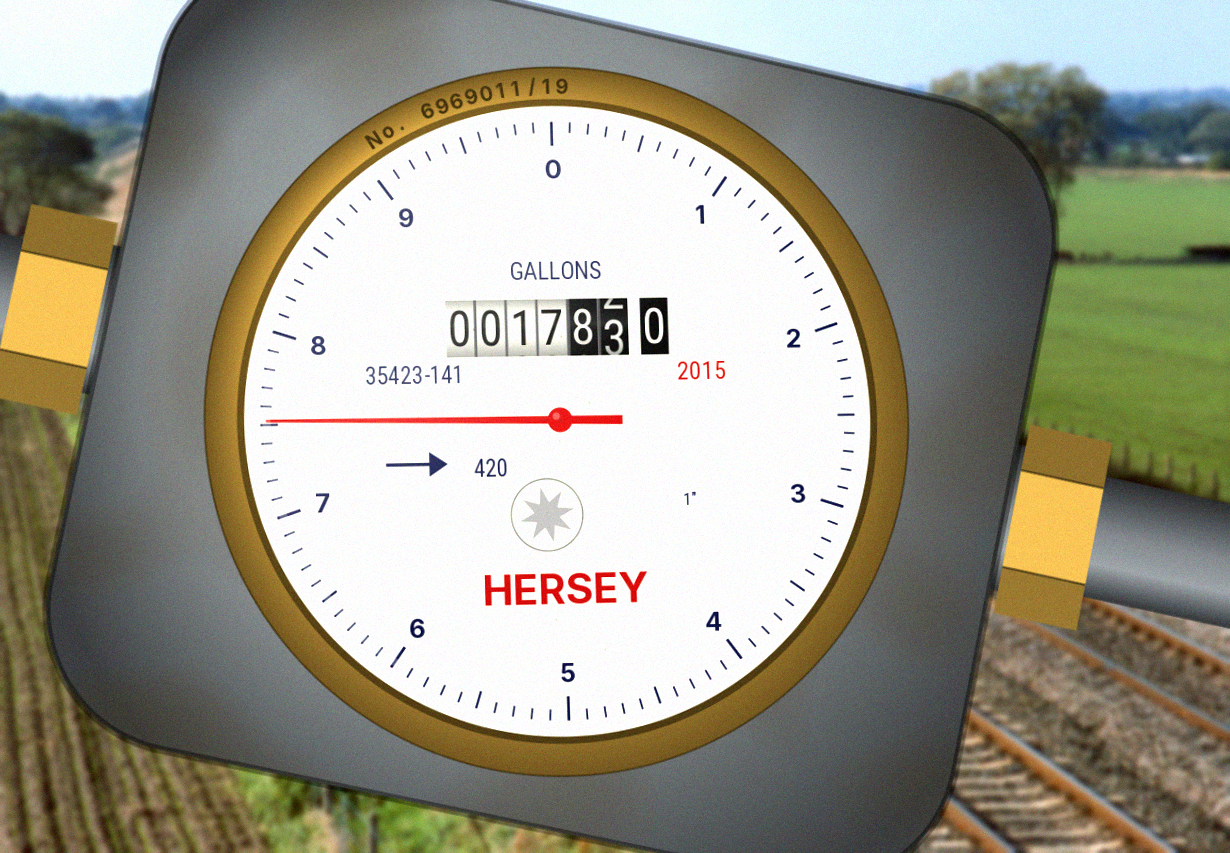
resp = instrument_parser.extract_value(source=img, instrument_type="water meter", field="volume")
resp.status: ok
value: 17827.5 gal
